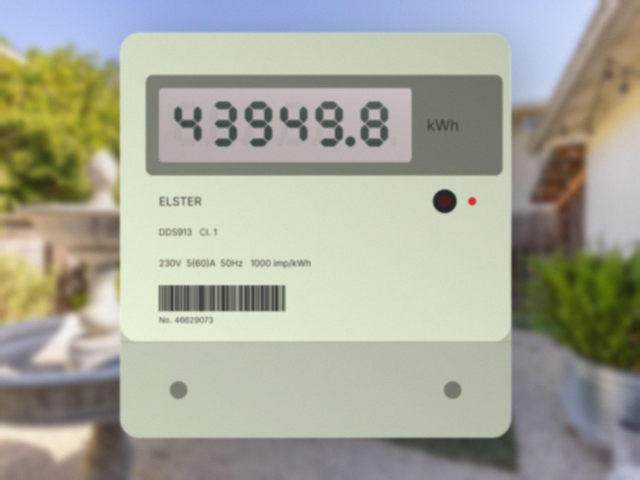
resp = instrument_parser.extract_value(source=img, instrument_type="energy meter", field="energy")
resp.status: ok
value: 43949.8 kWh
